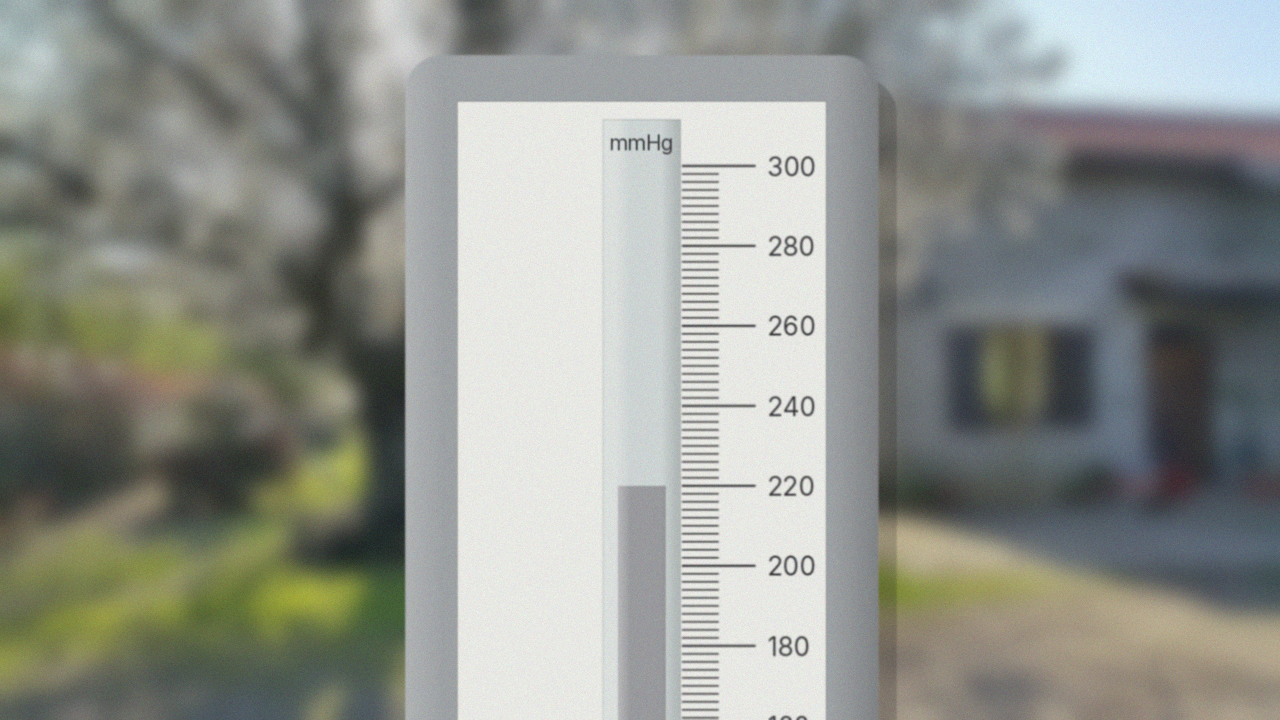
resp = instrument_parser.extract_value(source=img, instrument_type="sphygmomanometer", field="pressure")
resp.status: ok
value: 220 mmHg
